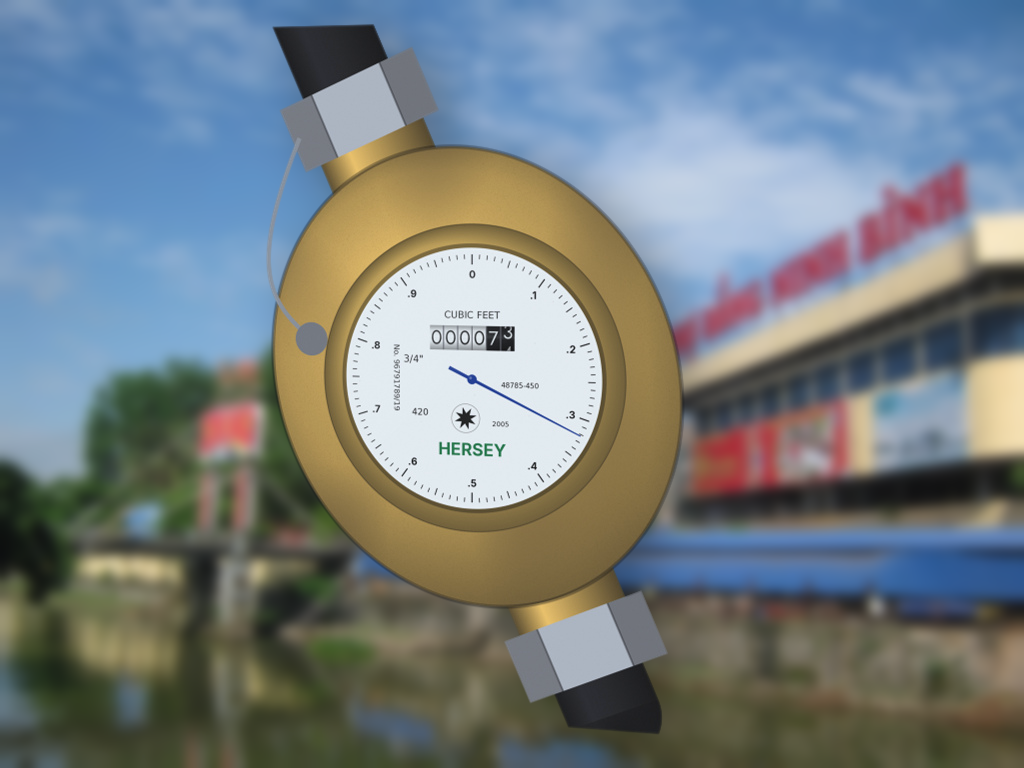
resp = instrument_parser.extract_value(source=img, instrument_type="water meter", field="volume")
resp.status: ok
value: 73.32 ft³
